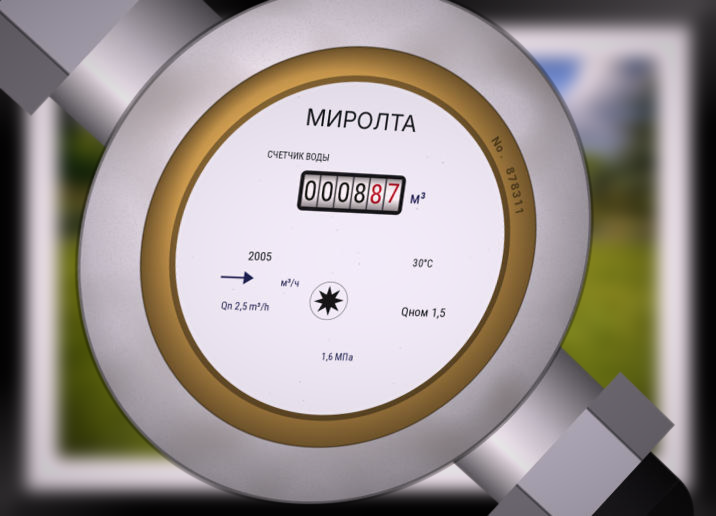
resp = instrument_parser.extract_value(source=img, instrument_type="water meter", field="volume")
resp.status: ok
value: 8.87 m³
